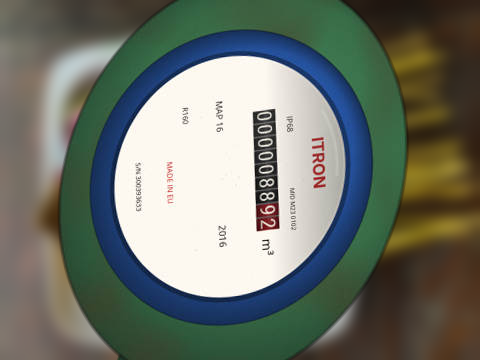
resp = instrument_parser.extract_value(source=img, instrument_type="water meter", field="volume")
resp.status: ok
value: 88.92 m³
